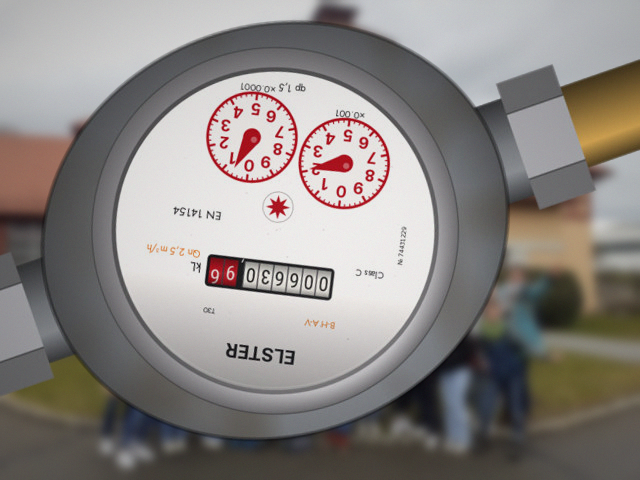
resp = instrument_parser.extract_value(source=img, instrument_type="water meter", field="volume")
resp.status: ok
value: 6630.9620 kL
